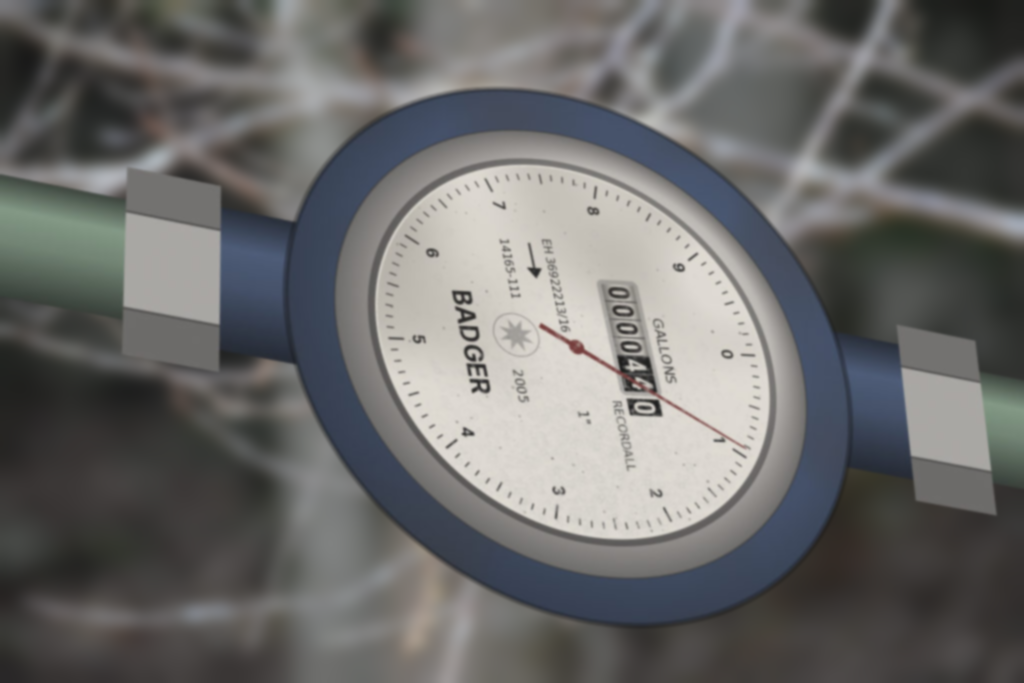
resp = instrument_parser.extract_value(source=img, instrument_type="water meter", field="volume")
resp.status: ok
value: 440.9 gal
